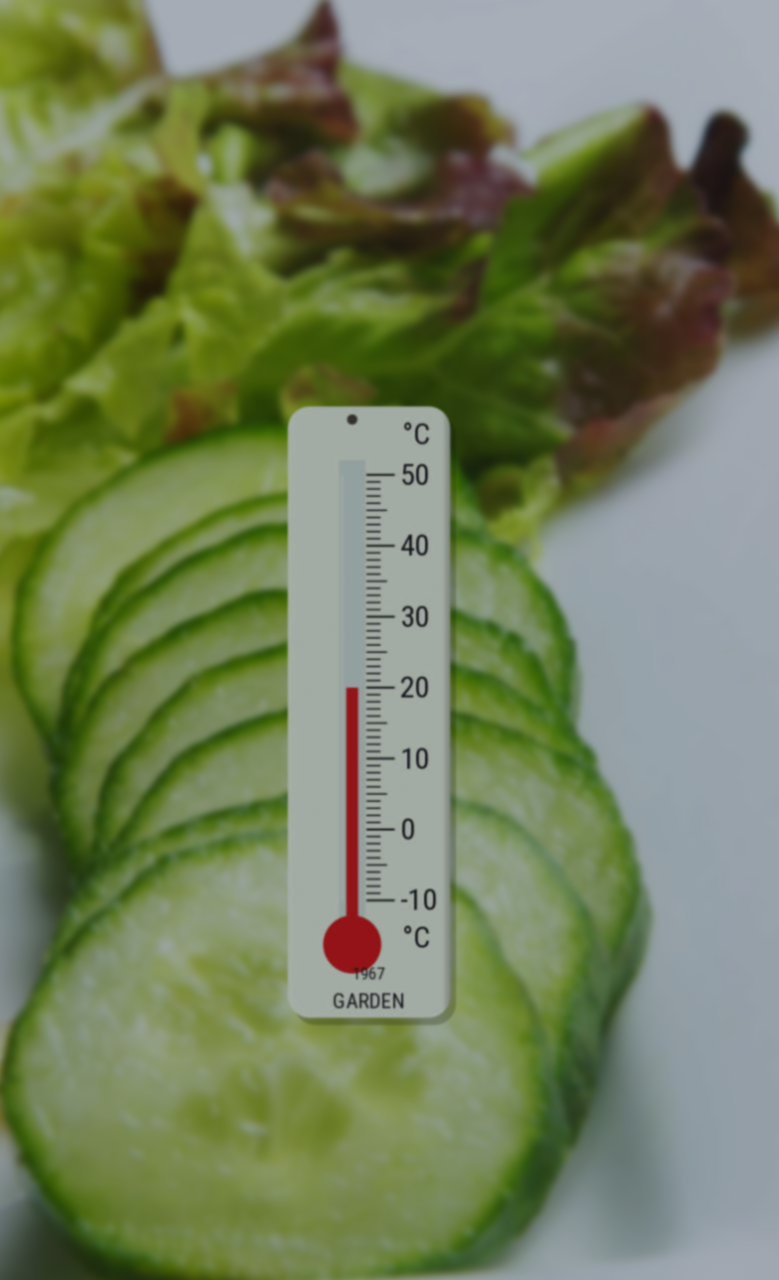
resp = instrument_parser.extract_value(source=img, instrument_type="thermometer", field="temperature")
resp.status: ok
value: 20 °C
